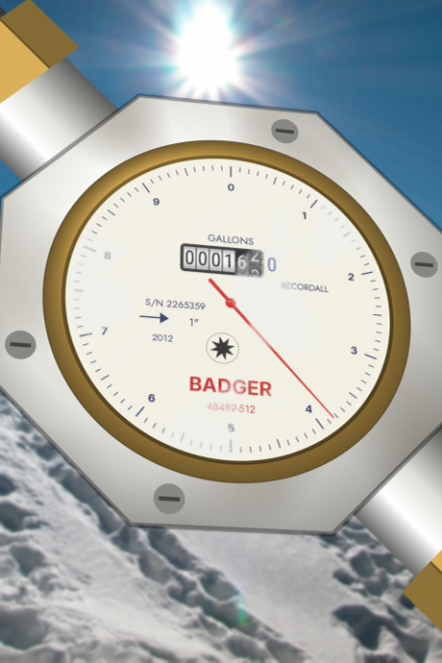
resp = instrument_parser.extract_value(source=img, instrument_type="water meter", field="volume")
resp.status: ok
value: 1623.8 gal
